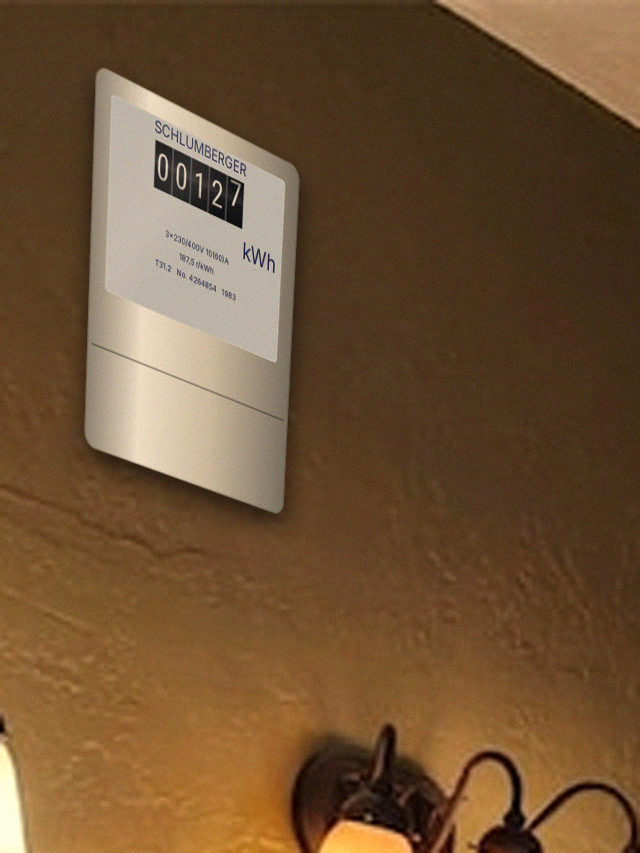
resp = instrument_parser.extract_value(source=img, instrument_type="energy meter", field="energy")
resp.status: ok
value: 127 kWh
